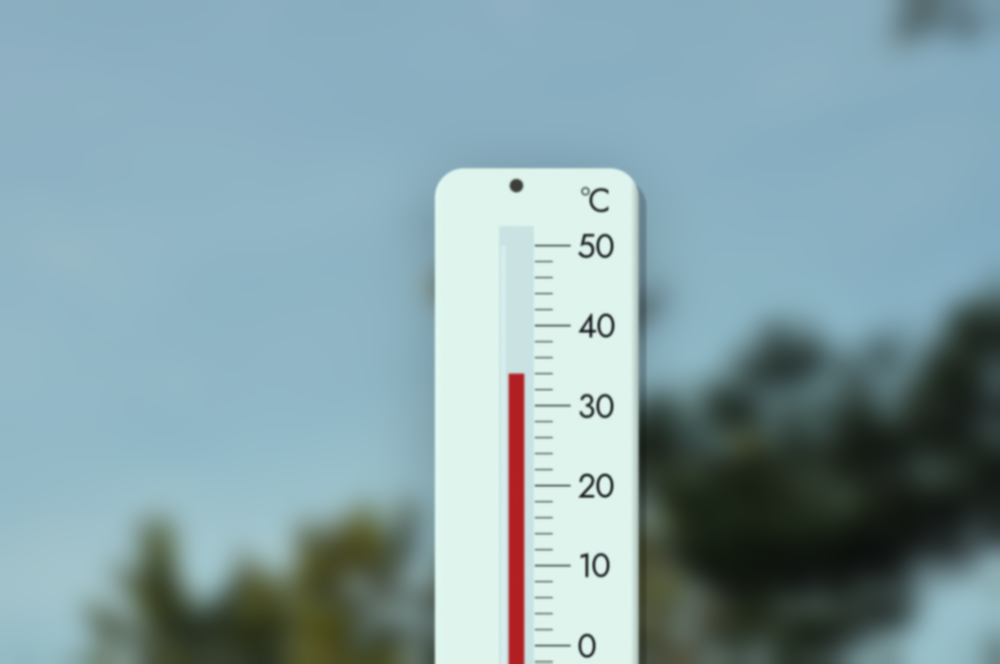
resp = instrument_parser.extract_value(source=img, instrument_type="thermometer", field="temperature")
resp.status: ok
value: 34 °C
